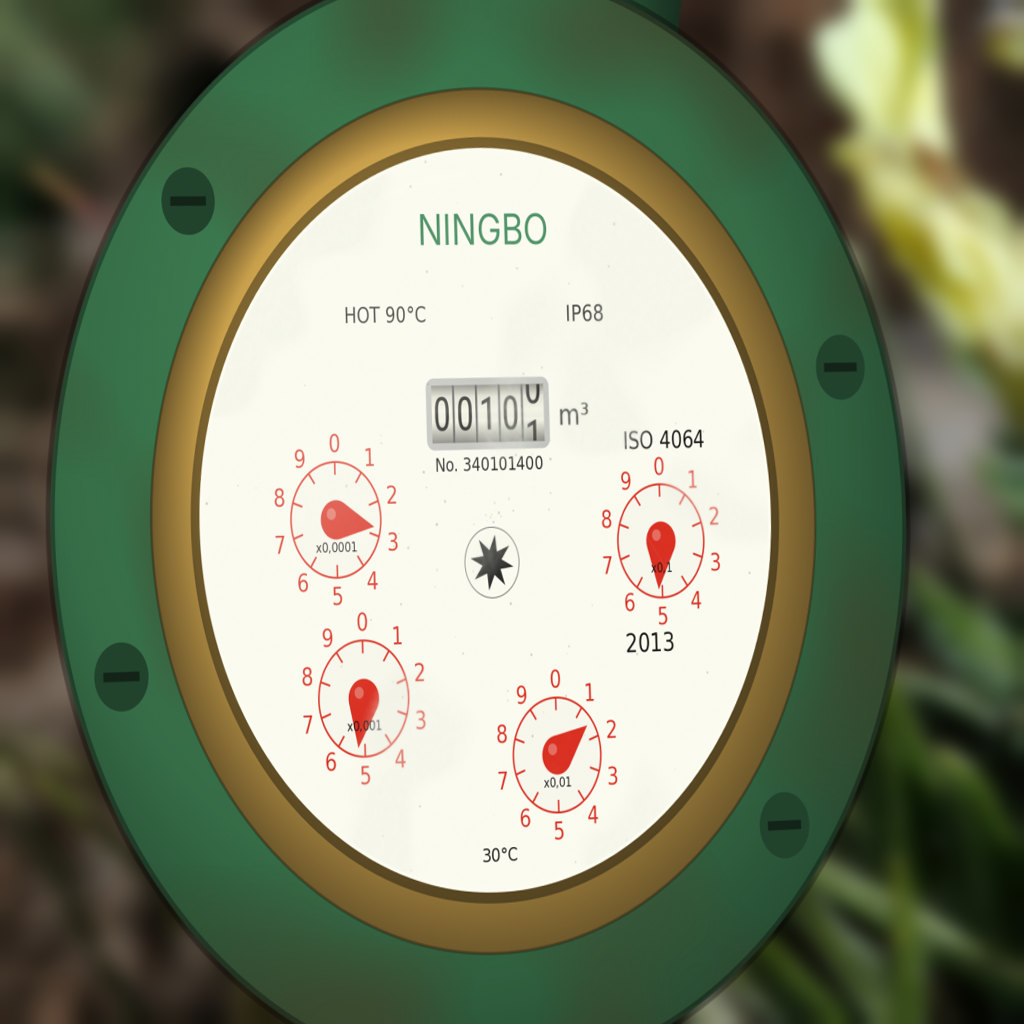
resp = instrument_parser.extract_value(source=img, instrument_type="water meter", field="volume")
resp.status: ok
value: 100.5152 m³
